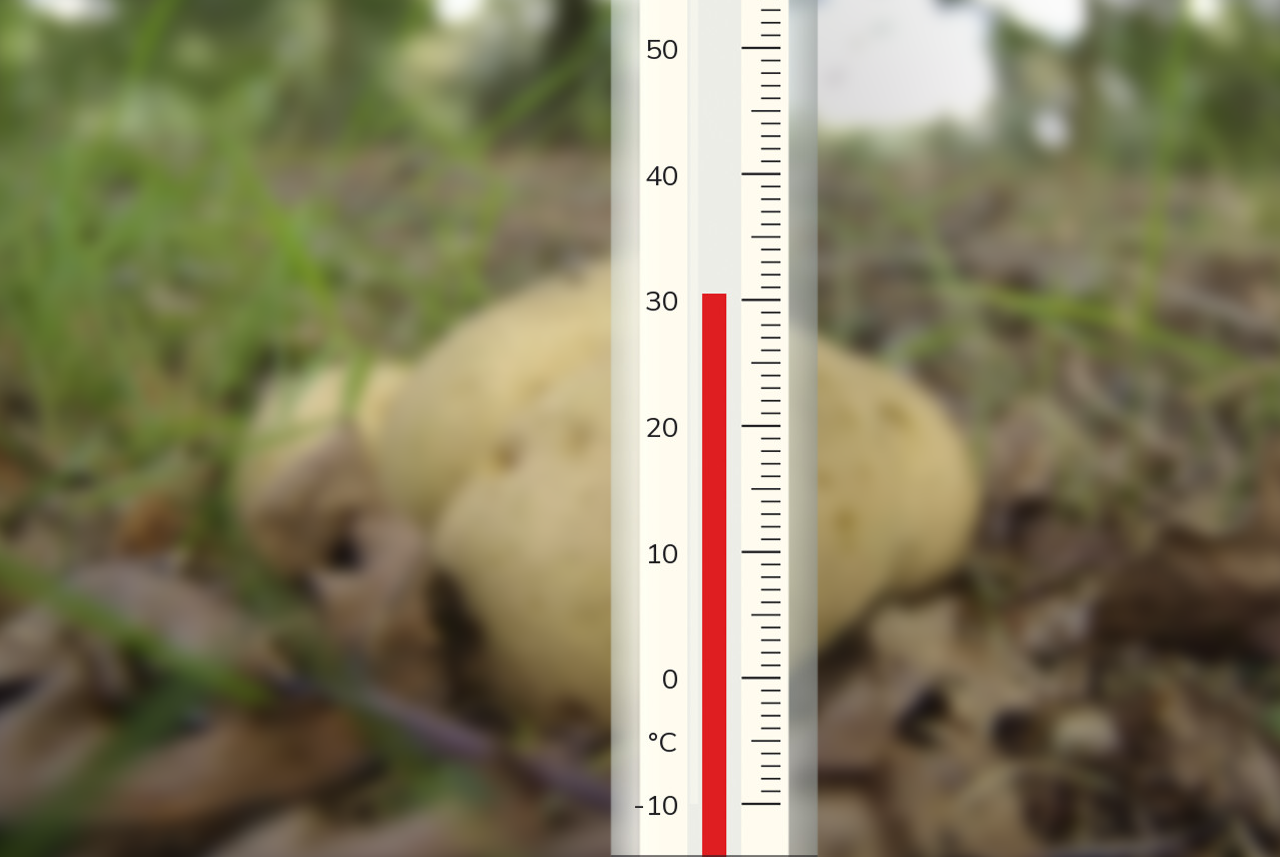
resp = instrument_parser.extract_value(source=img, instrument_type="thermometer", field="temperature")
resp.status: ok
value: 30.5 °C
